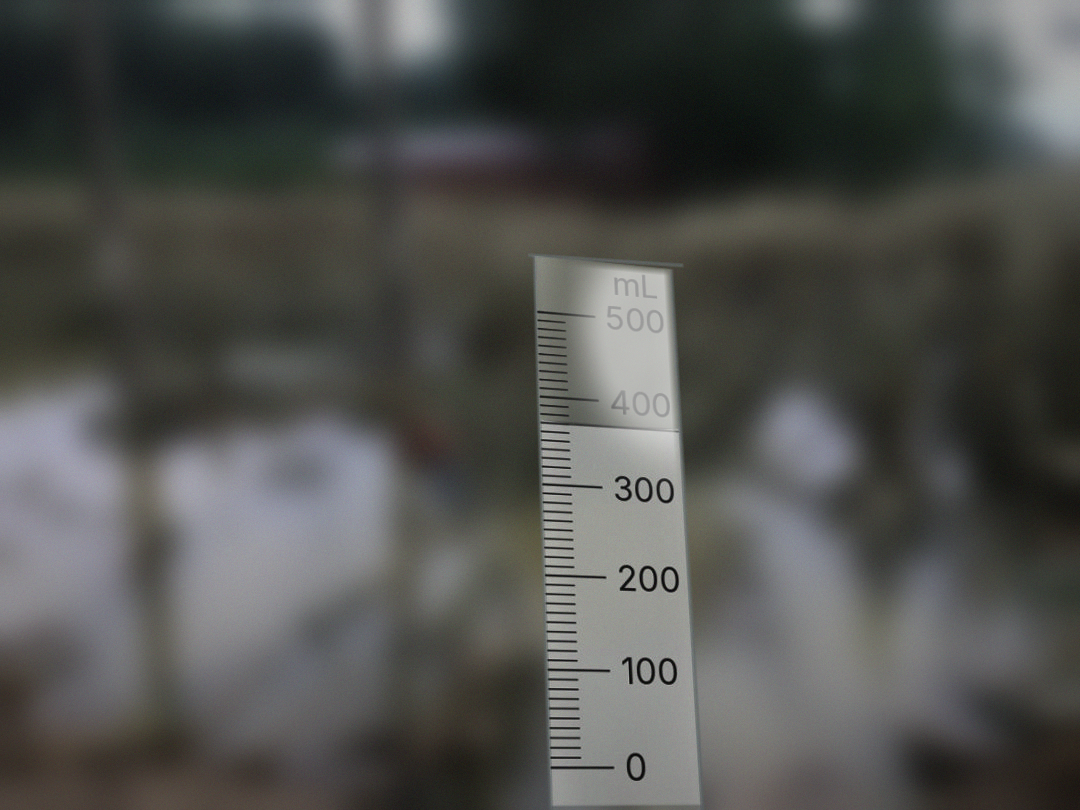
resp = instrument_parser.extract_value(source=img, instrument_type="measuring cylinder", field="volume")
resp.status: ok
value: 370 mL
